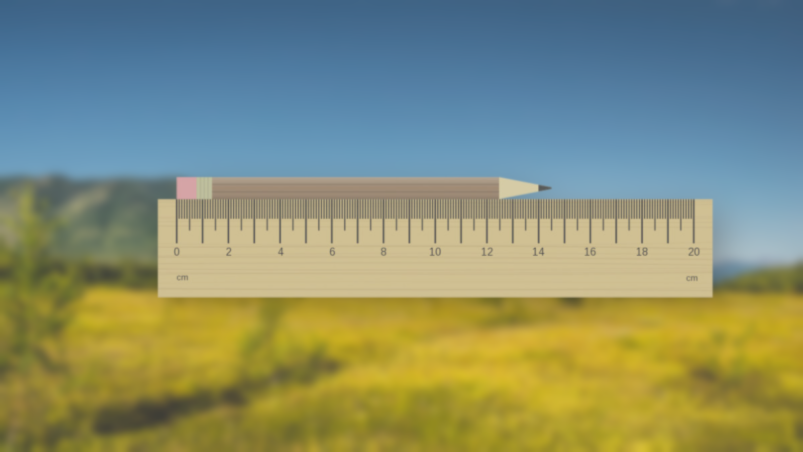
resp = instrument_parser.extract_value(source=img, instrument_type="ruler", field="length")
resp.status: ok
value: 14.5 cm
